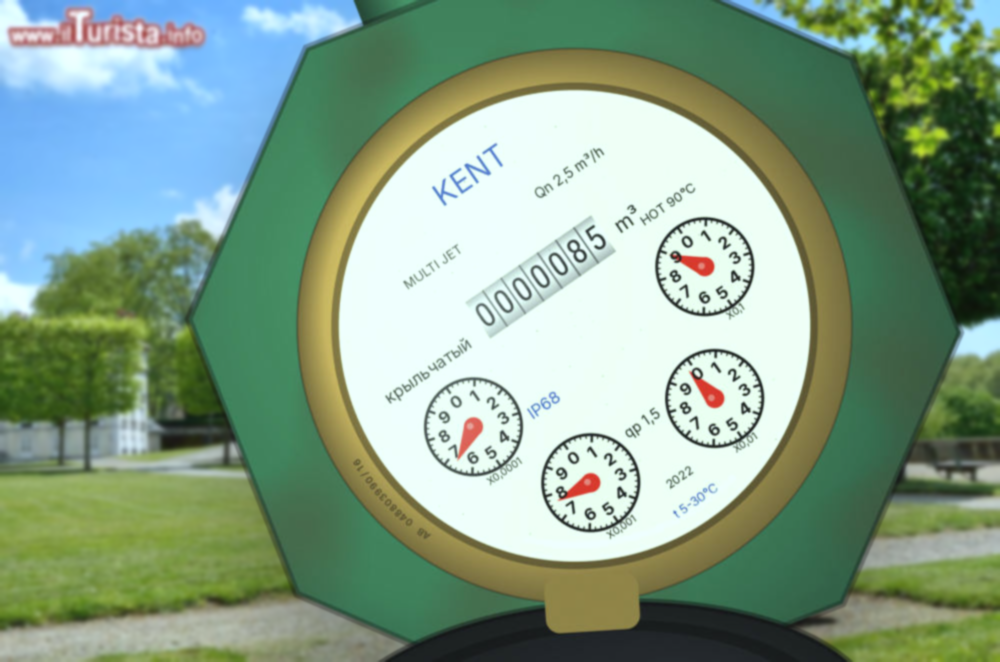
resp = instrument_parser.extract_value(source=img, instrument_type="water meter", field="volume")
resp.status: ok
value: 85.8976 m³
